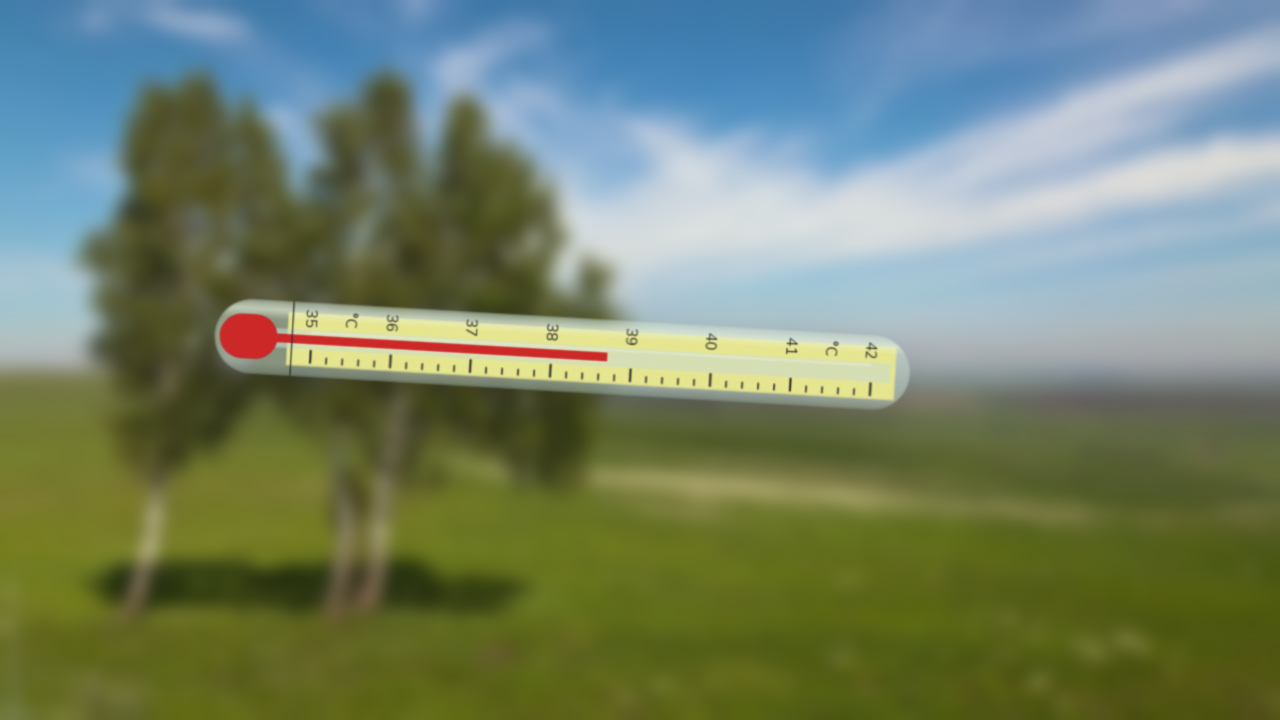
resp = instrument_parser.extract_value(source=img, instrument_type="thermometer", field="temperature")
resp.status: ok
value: 38.7 °C
